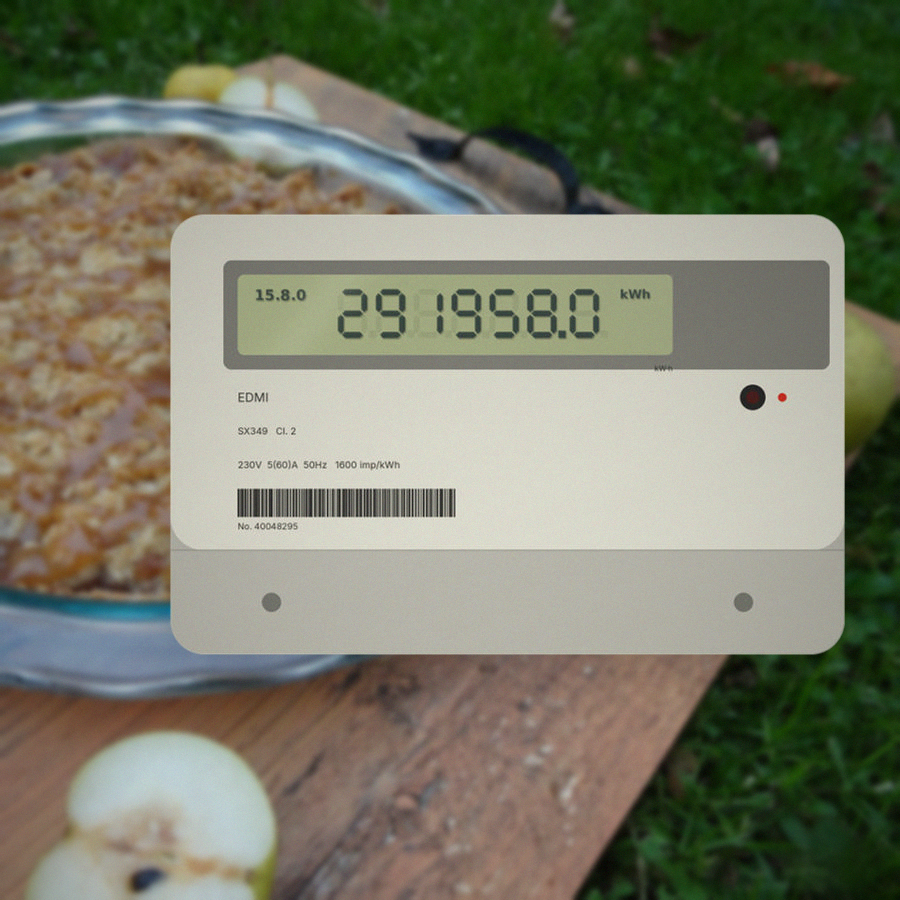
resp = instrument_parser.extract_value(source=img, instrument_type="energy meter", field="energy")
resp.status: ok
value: 291958.0 kWh
